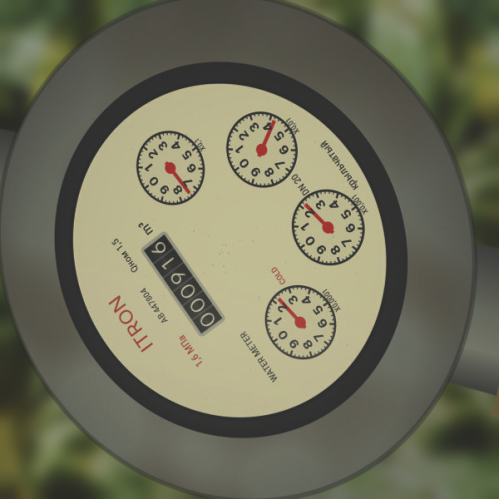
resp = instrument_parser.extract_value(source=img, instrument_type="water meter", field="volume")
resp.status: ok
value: 916.7422 m³
